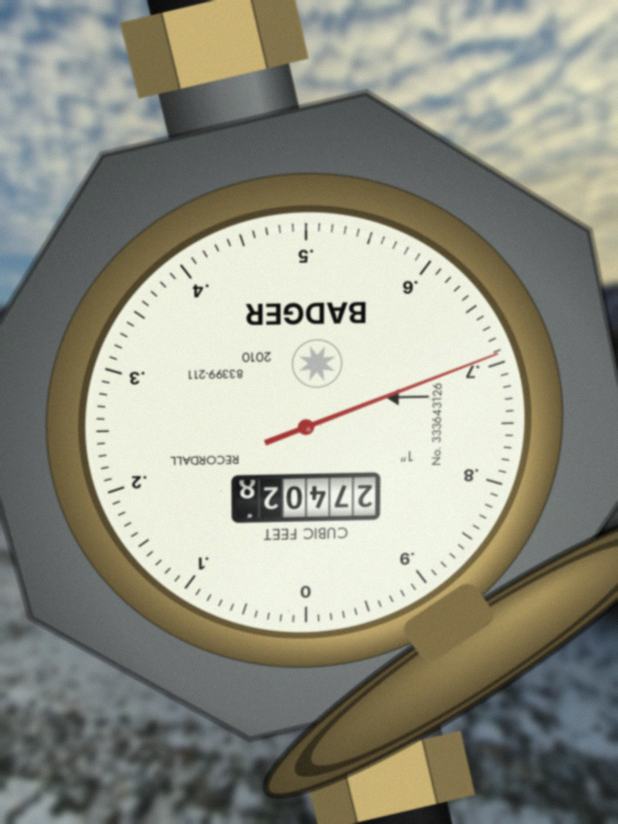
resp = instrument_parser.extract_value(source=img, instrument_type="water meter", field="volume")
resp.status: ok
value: 274027.69 ft³
